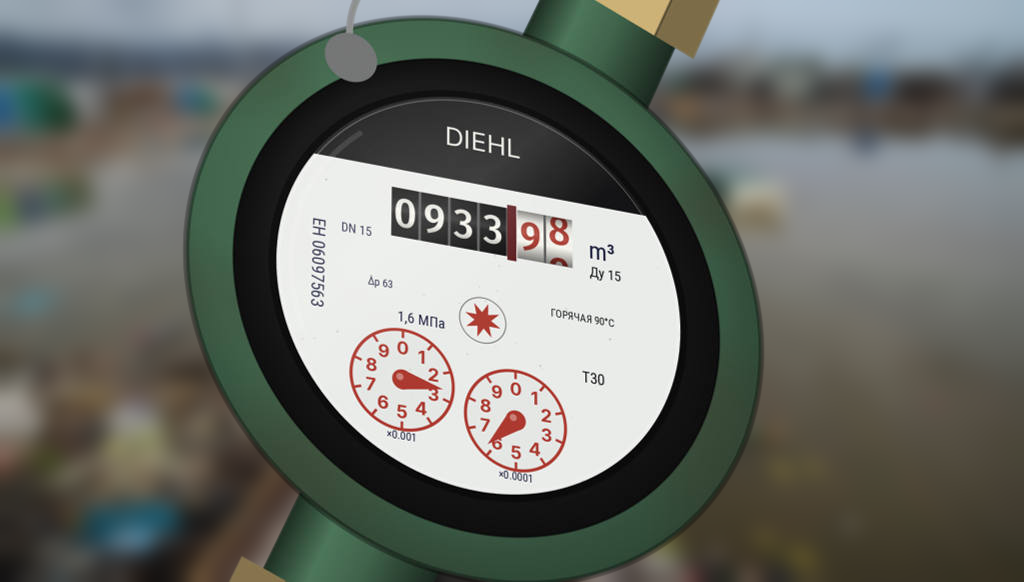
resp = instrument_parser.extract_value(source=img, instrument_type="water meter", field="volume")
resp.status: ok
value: 933.9826 m³
